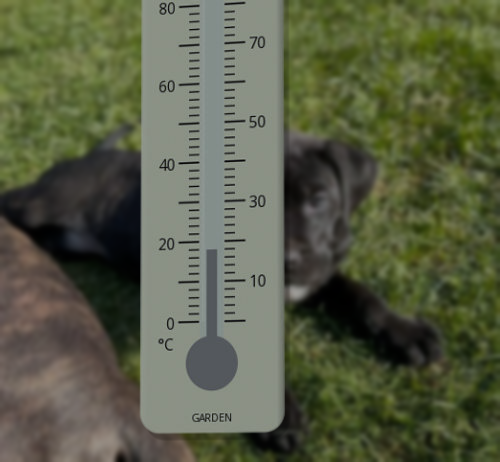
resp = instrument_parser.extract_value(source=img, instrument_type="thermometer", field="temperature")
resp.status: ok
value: 18 °C
